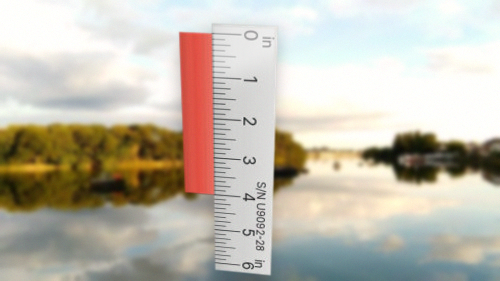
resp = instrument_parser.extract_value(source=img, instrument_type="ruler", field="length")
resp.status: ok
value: 4 in
